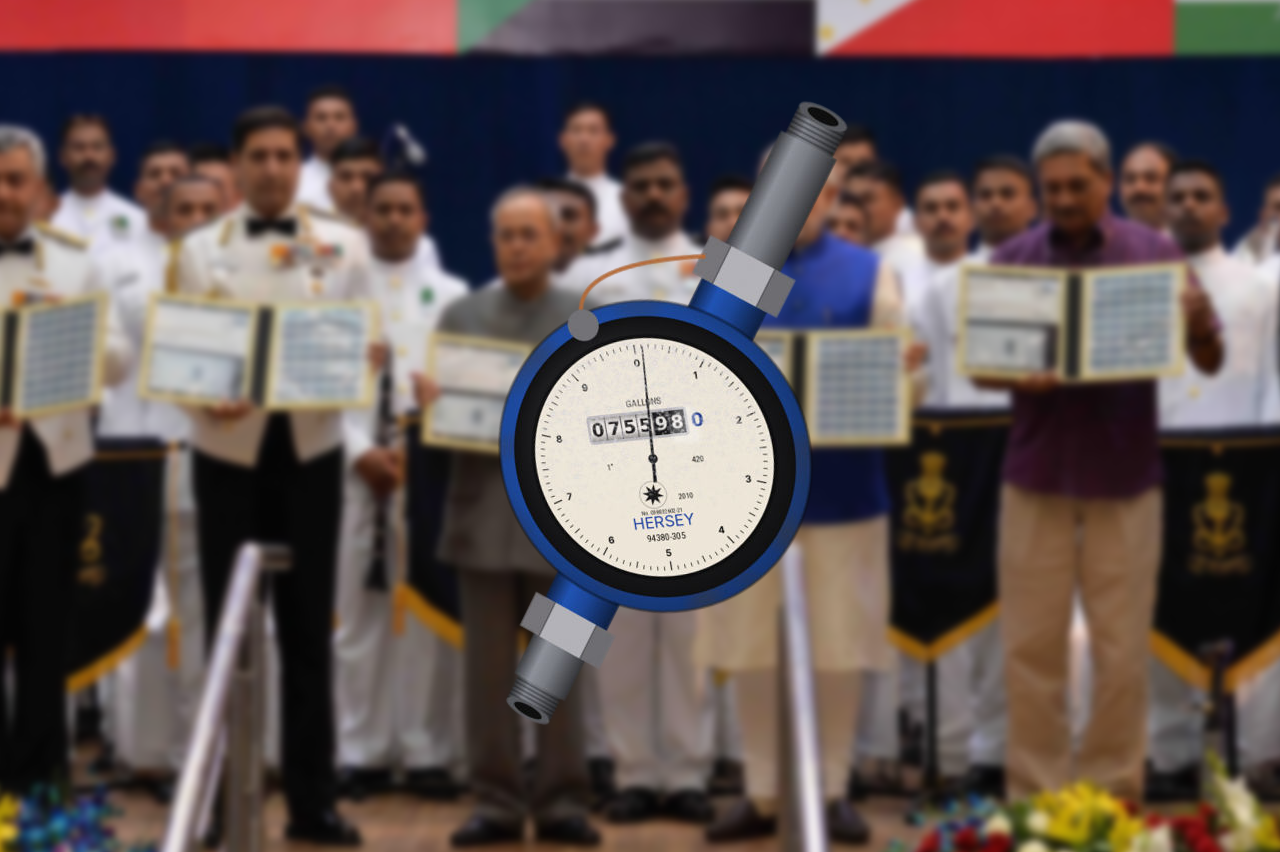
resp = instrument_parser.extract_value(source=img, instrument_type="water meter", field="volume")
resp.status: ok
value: 755980.1 gal
